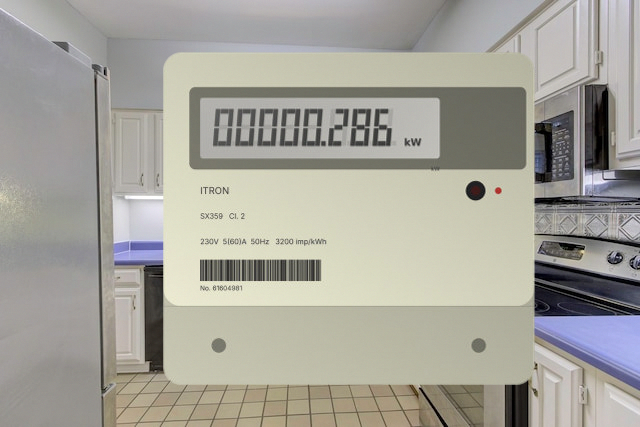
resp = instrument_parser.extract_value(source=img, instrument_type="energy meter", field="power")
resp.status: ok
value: 0.286 kW
